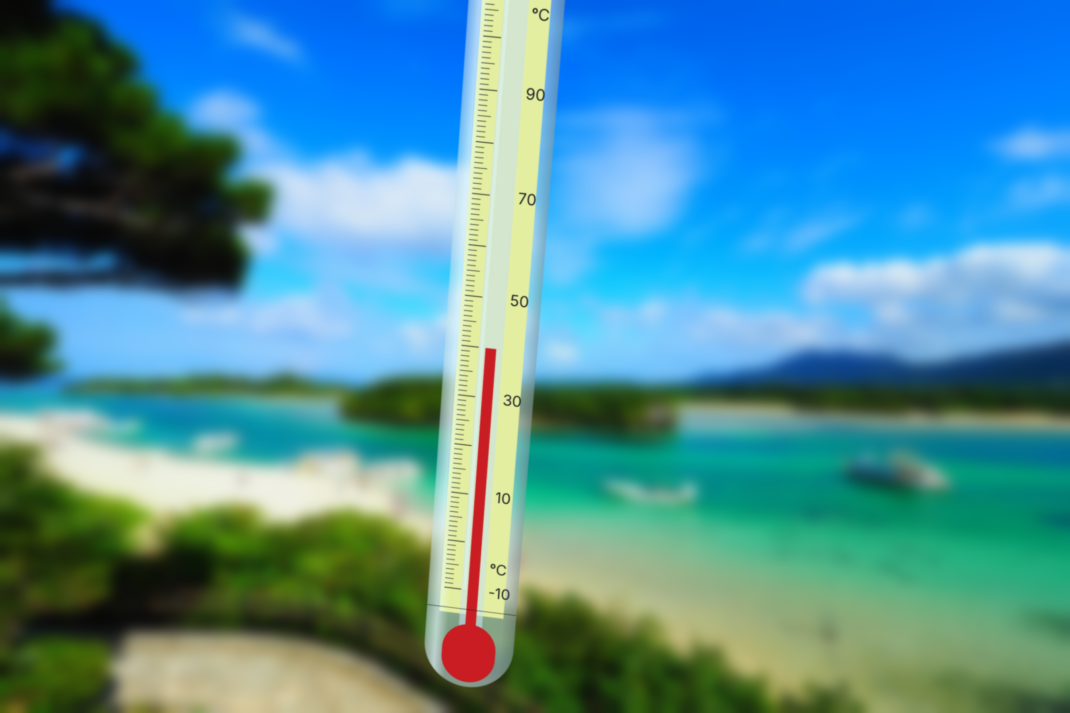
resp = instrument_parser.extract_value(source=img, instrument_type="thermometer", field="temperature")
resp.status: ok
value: 40 °C
